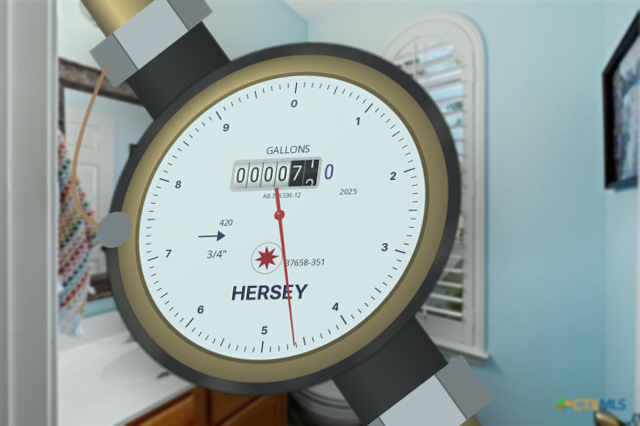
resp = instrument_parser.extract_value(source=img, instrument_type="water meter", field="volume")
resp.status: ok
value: 714.6 gal
